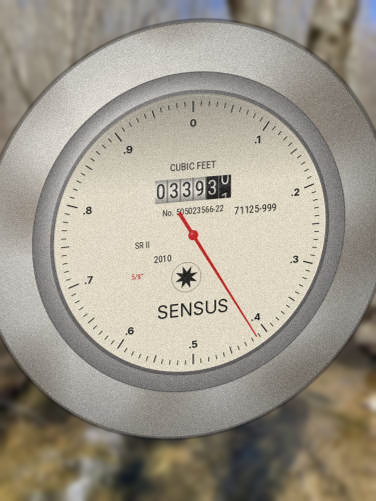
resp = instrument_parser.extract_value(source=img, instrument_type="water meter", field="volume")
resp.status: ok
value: 33930.41 ft³
